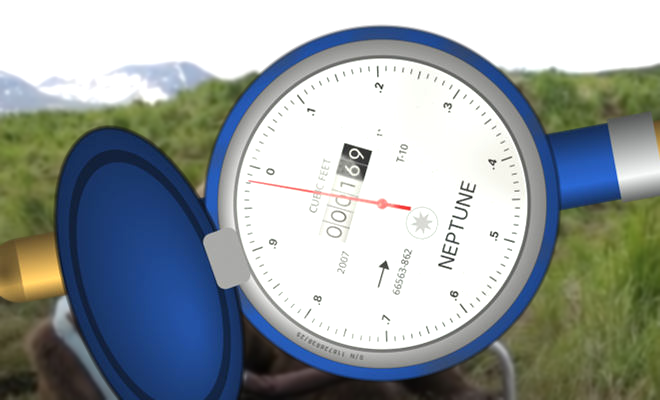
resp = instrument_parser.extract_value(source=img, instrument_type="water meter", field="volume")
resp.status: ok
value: 168.98 ft³
